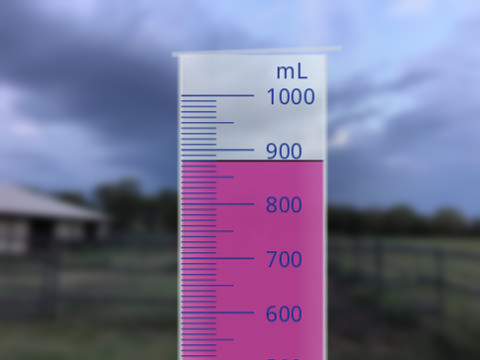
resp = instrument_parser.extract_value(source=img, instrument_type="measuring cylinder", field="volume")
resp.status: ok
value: 880 mL
